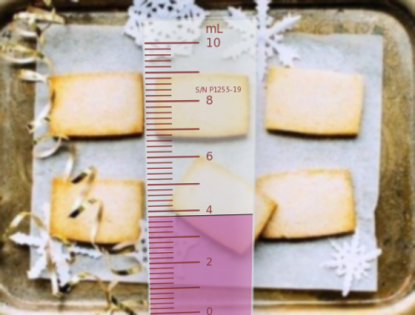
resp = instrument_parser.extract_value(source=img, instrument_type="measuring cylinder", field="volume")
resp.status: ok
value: 3.8 mL
